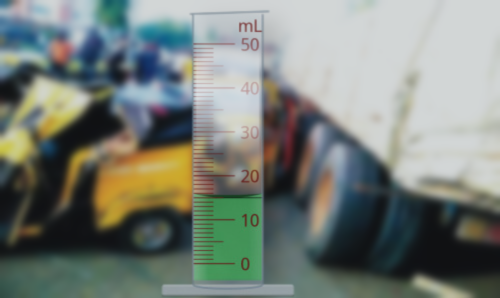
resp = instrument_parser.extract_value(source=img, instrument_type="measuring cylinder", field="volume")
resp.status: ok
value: 15 mL
